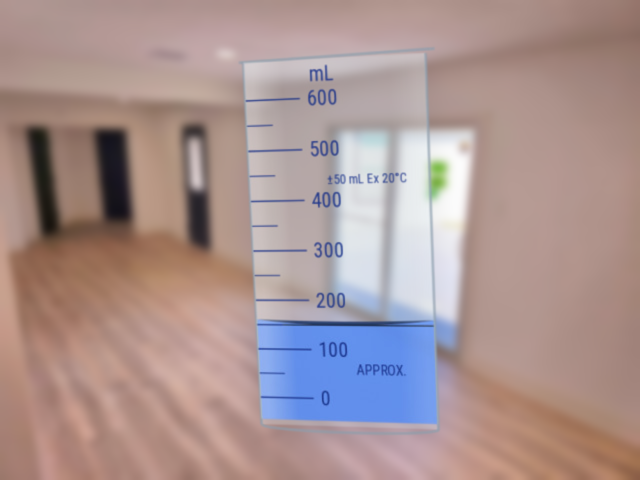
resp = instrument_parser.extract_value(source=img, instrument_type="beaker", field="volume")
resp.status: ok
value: 150 mL
